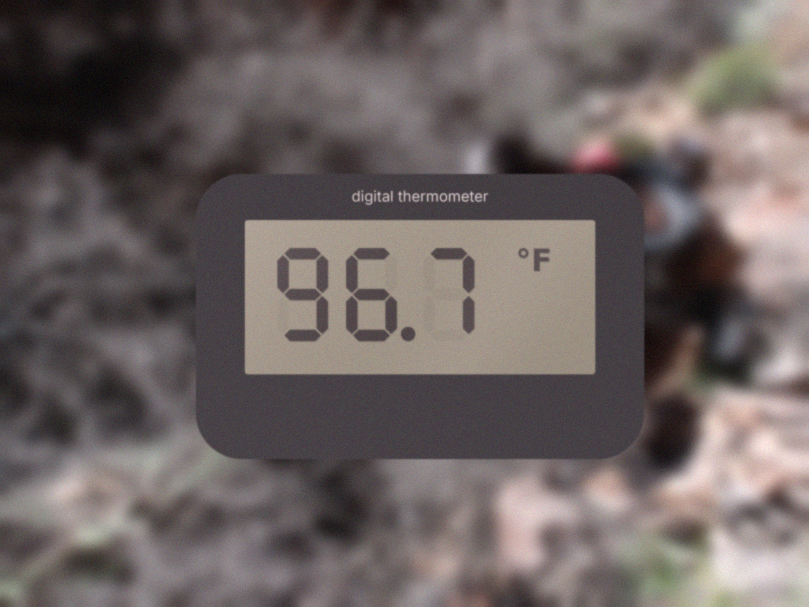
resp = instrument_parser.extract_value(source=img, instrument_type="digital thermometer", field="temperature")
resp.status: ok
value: 96.7 °F
